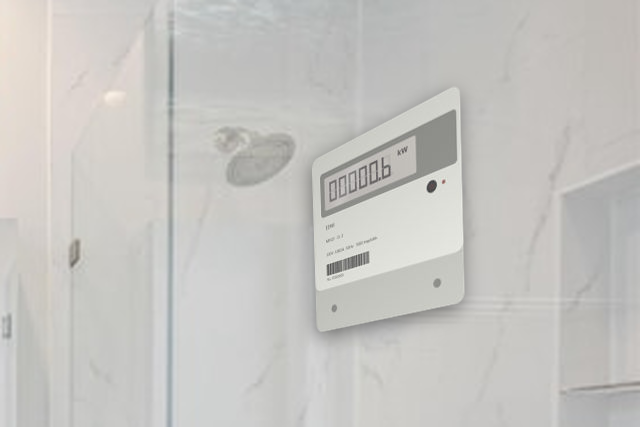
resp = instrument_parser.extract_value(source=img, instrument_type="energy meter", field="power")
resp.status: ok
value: 0.6 kW
